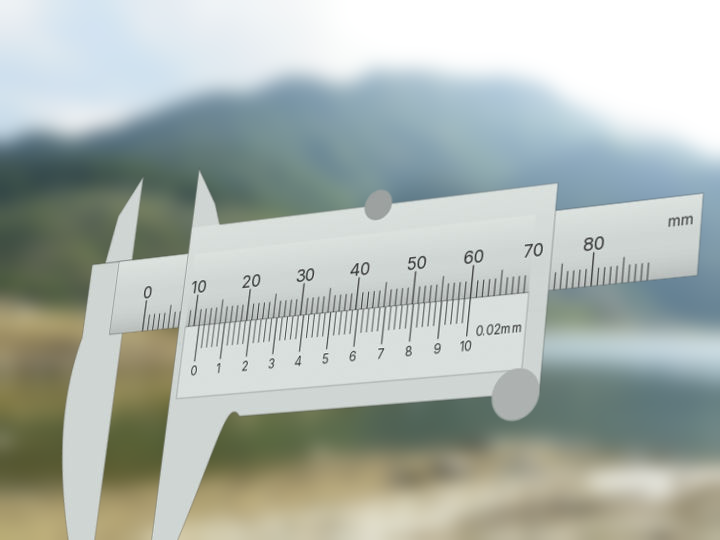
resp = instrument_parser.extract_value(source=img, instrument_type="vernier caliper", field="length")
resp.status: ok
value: 11.0 mm
